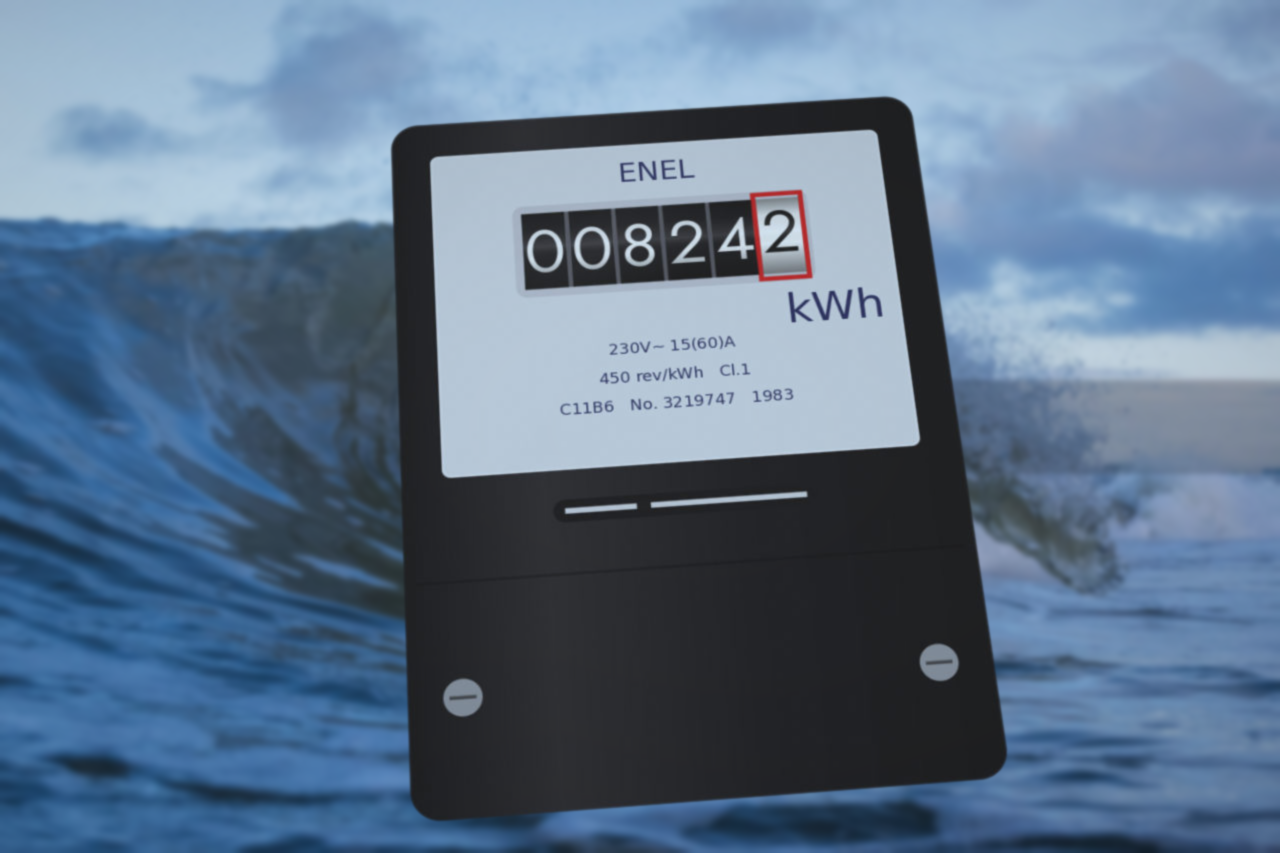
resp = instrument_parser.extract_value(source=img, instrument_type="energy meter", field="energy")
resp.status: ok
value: 824.2 kWh
